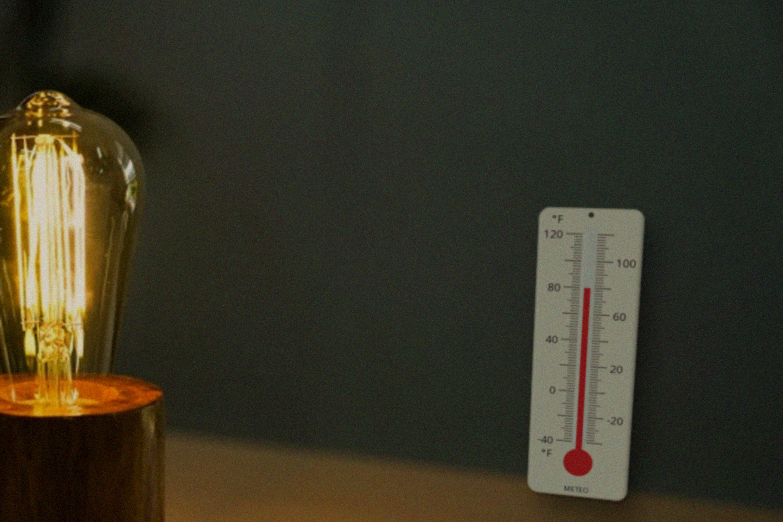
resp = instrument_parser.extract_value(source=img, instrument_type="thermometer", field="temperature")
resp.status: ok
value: 80 °F
